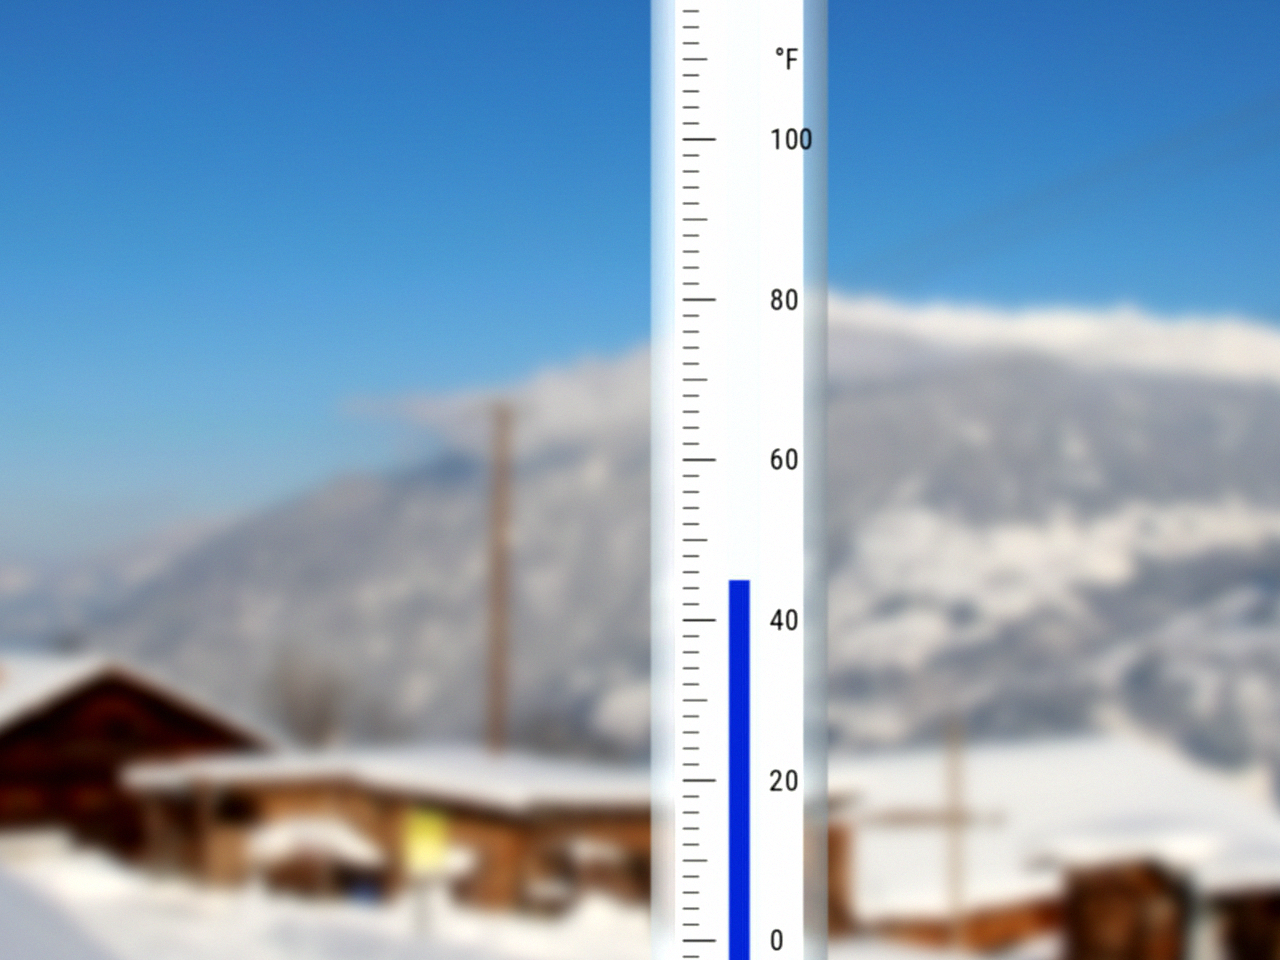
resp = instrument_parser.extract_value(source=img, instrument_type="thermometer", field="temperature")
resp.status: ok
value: 45 °F
